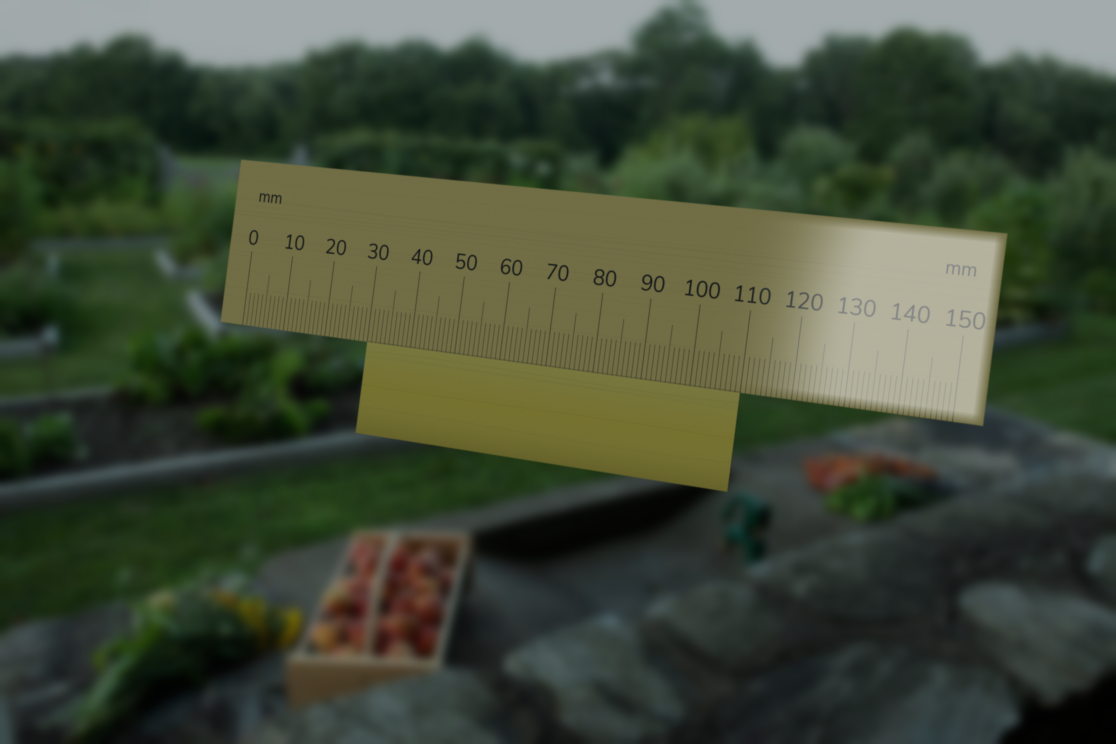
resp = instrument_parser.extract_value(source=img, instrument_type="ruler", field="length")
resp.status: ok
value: 80 mm
